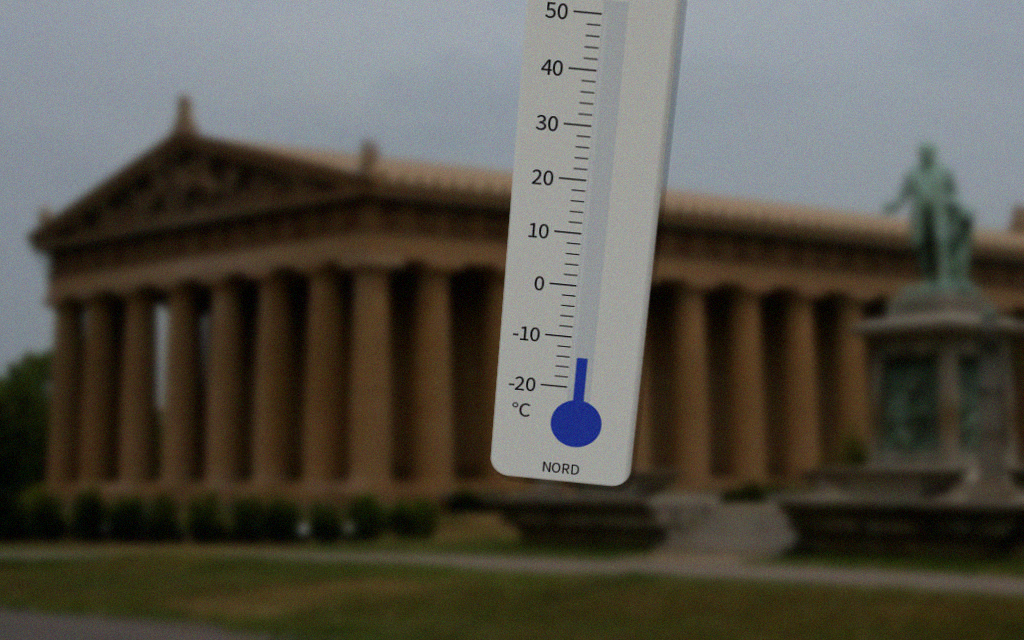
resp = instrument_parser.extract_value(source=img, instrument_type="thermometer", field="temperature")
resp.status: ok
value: -14 °C
